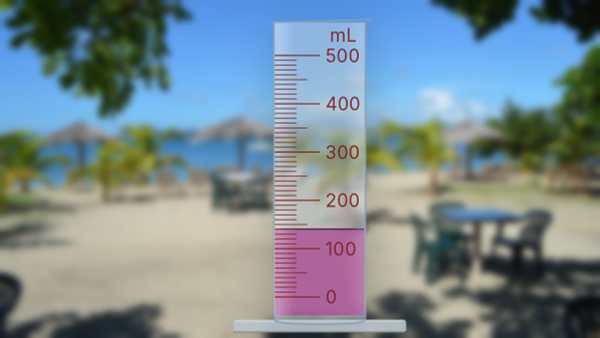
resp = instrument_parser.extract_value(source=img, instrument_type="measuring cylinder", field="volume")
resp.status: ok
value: 140 mL
